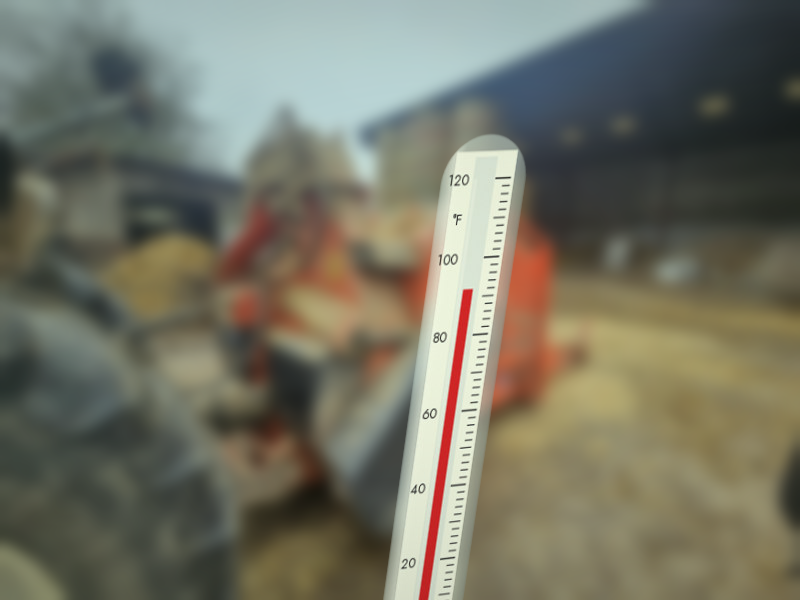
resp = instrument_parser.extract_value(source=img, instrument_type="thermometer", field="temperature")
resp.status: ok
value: 92 °F
